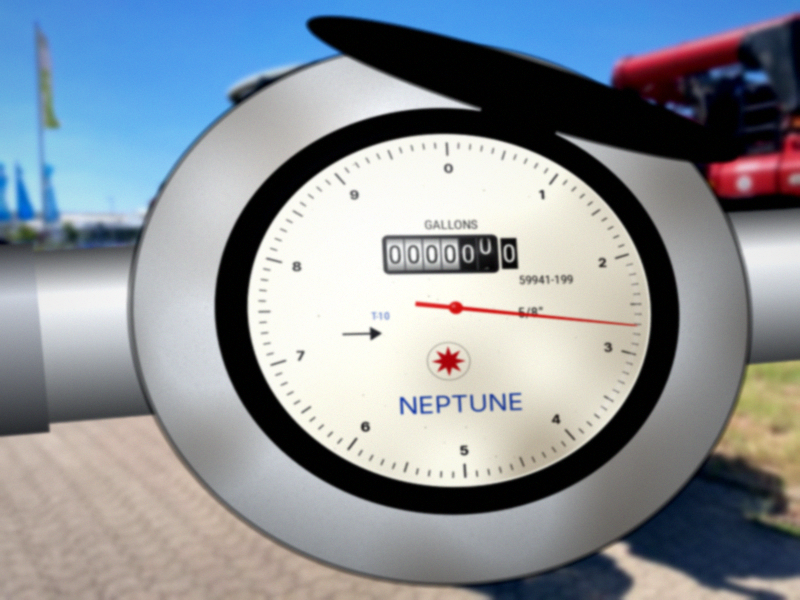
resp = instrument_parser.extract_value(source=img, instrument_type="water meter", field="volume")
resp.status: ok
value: 2.7 gal
